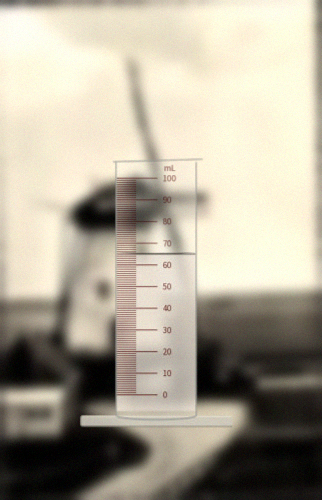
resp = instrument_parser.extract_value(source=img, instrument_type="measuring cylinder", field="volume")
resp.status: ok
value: 65 mL
